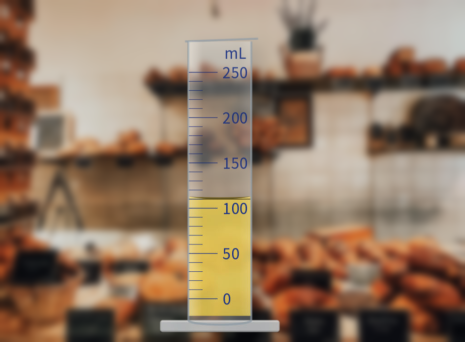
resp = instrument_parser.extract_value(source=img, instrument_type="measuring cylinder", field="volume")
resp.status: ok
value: 110 mL
